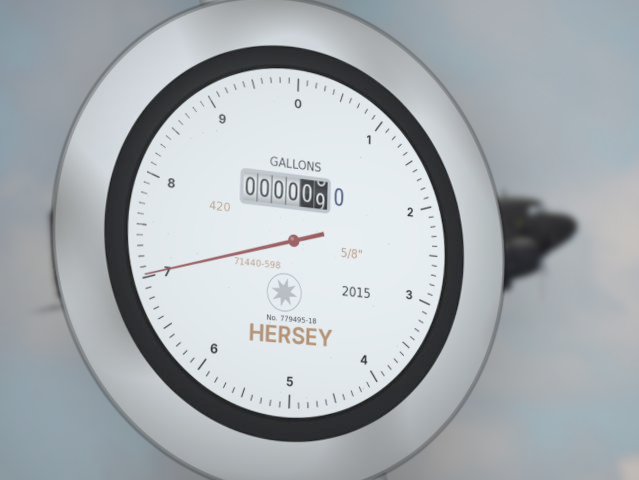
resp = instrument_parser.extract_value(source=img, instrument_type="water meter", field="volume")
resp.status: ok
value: 87.0 gal
